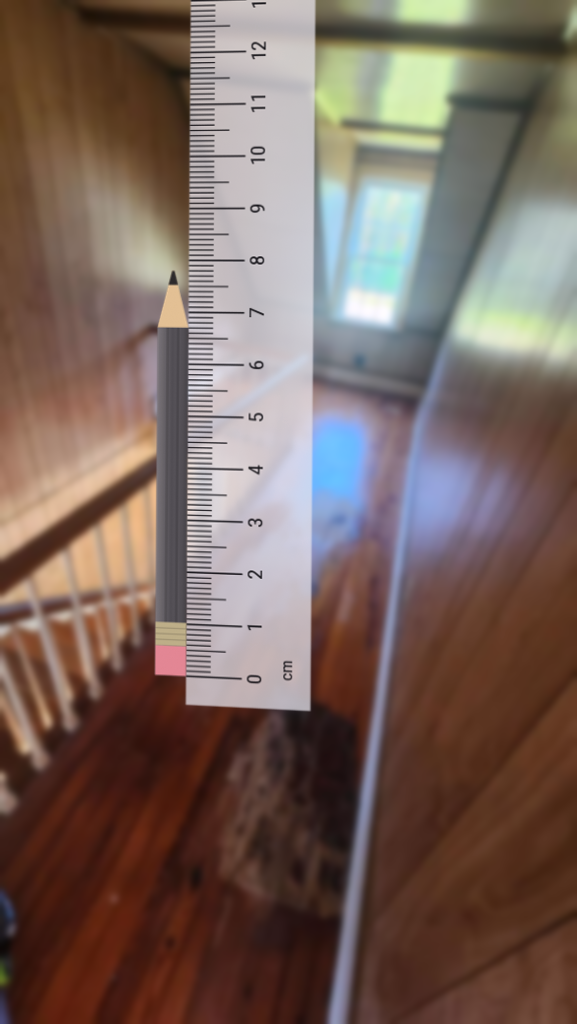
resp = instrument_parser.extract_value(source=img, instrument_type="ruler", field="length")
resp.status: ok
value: 7.8 cm
